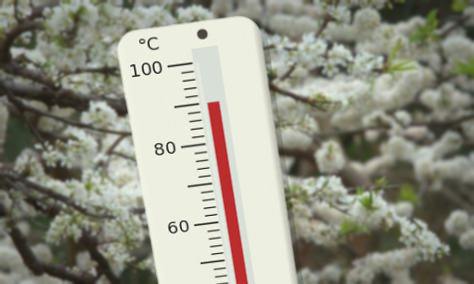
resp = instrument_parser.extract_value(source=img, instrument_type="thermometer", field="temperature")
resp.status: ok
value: 90 °C
